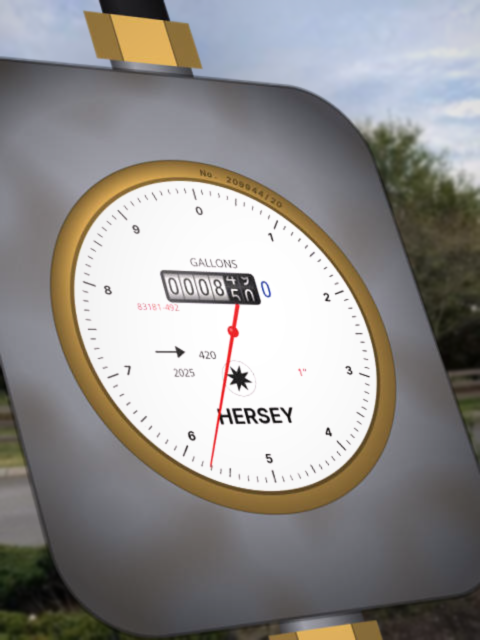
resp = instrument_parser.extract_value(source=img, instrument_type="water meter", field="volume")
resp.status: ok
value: 8495.7 gal
